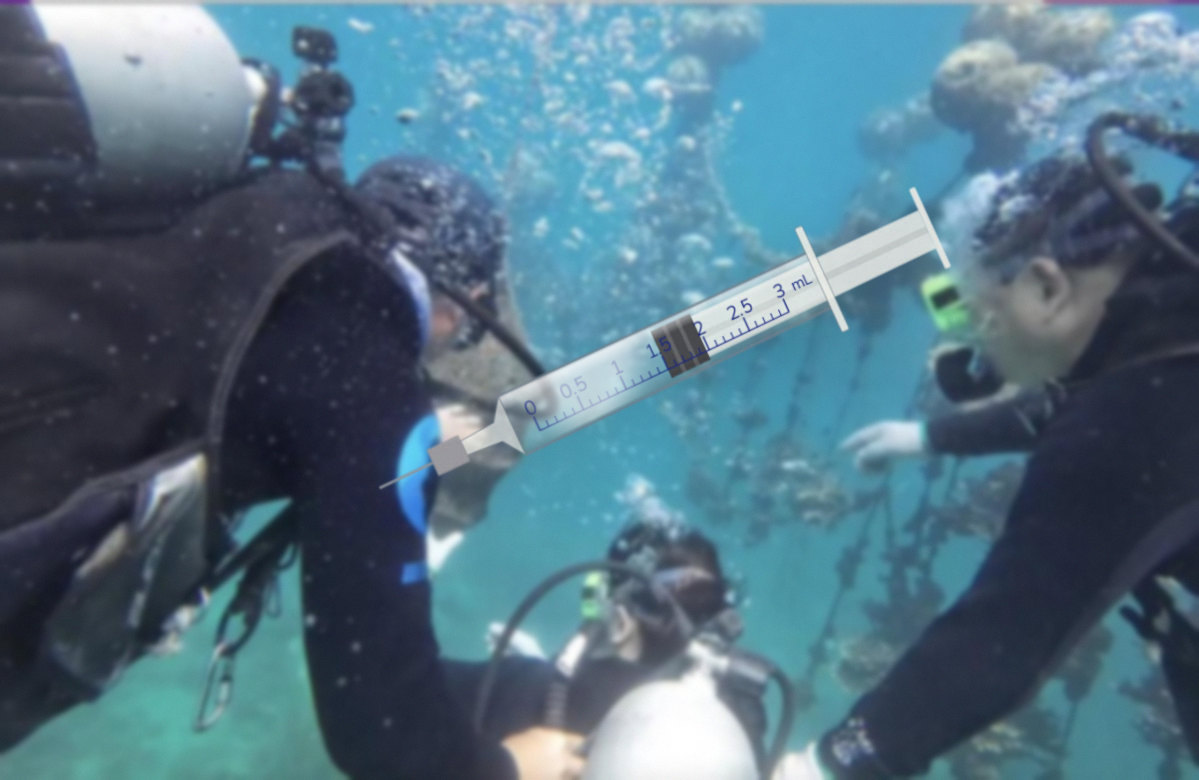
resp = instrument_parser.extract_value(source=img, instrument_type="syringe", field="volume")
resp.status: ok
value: 1.5 mL
